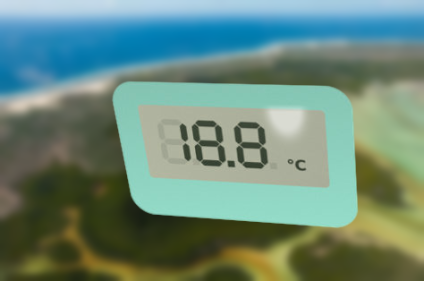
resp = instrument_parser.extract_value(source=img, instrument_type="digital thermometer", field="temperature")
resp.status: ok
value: 18.8 °C
